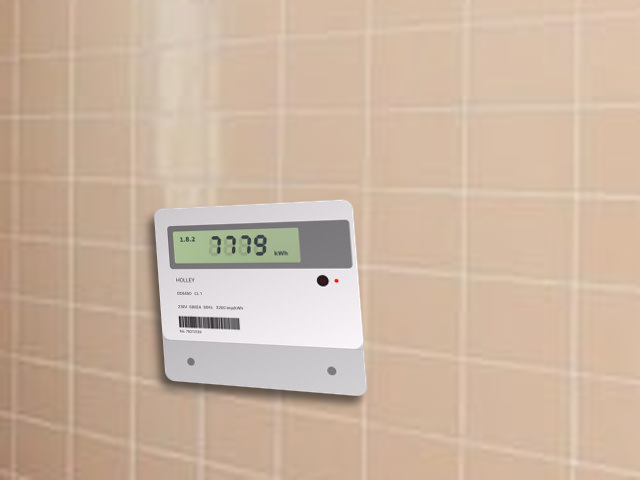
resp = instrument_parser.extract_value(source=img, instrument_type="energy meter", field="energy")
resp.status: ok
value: 7779 kWh
